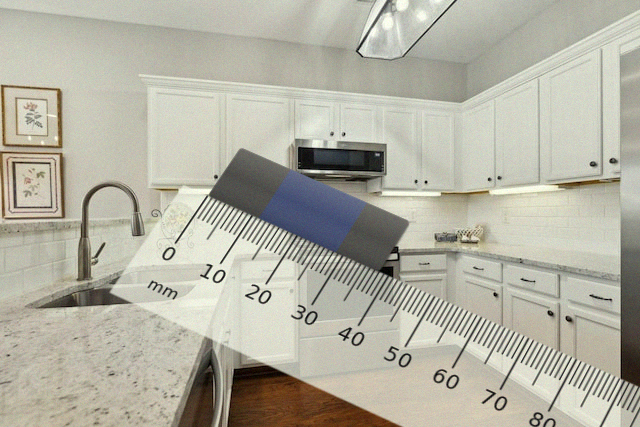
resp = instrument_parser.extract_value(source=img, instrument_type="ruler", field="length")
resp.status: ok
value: 38 mm
